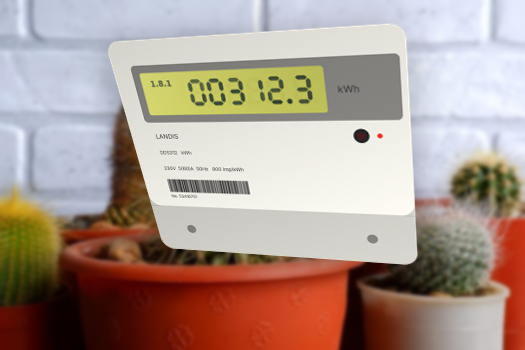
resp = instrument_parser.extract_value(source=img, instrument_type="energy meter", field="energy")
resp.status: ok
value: 312.3 kWh
